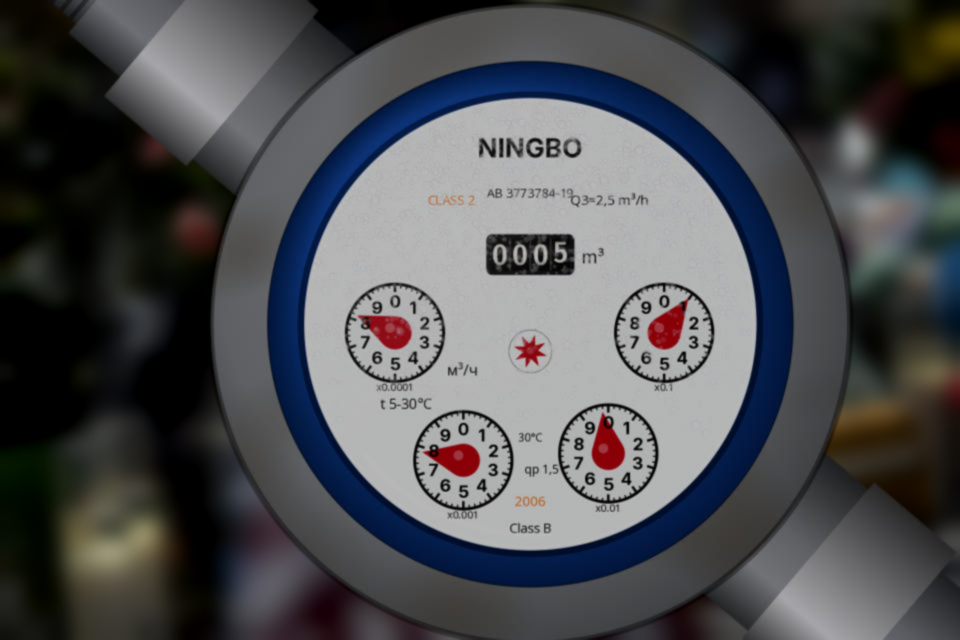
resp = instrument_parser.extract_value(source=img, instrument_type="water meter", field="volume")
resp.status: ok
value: 5.0978 m³
